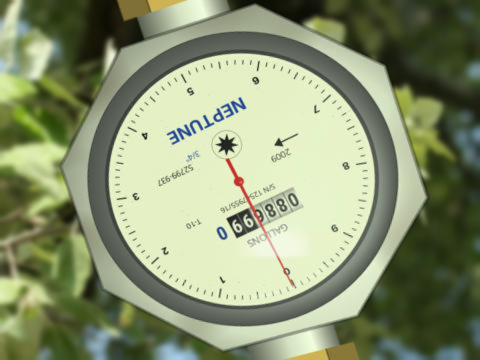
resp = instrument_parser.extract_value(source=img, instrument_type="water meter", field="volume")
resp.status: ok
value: 886990.0 gal
